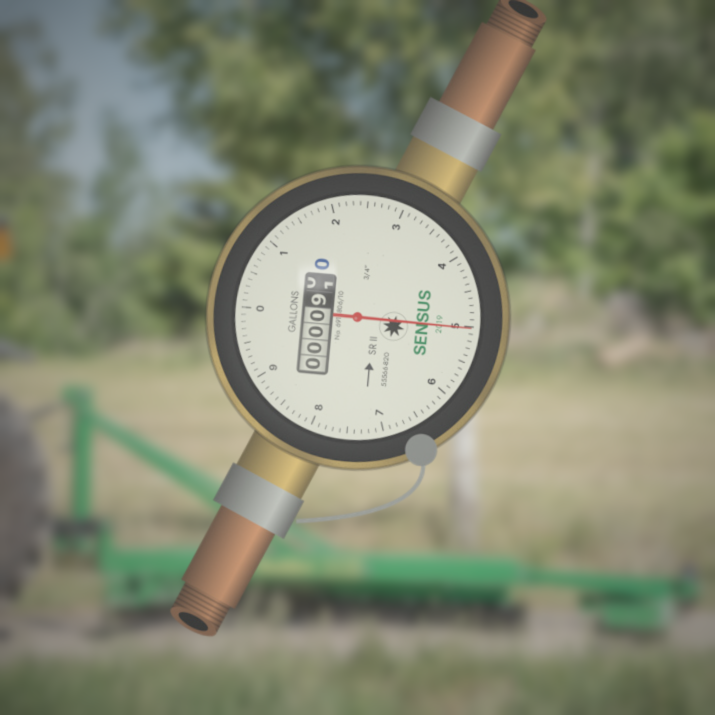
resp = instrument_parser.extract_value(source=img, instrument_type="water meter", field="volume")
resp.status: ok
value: 905.0 gal
